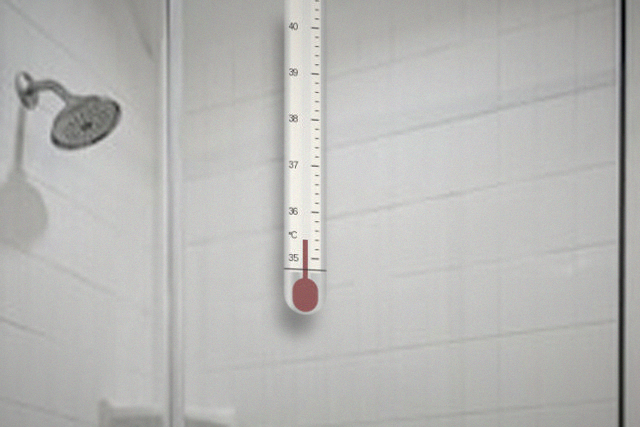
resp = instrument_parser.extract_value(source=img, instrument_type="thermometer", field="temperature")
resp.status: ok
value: 35.4 °C
